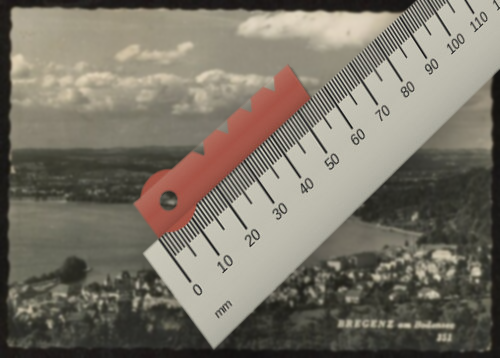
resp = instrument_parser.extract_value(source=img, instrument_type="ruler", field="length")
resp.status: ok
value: 55 mm
